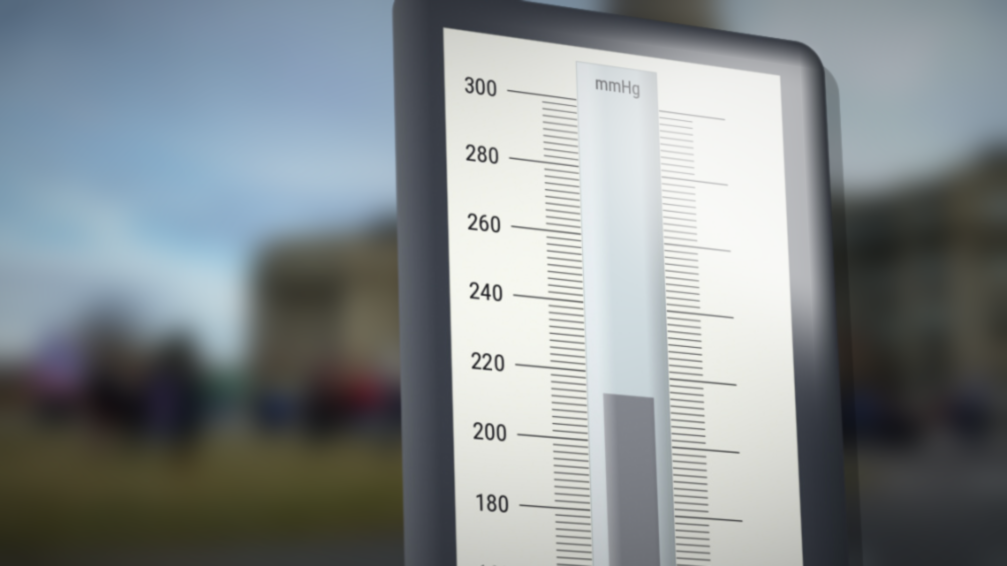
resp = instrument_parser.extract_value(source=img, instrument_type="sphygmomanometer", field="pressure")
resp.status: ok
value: 214 mmHg
